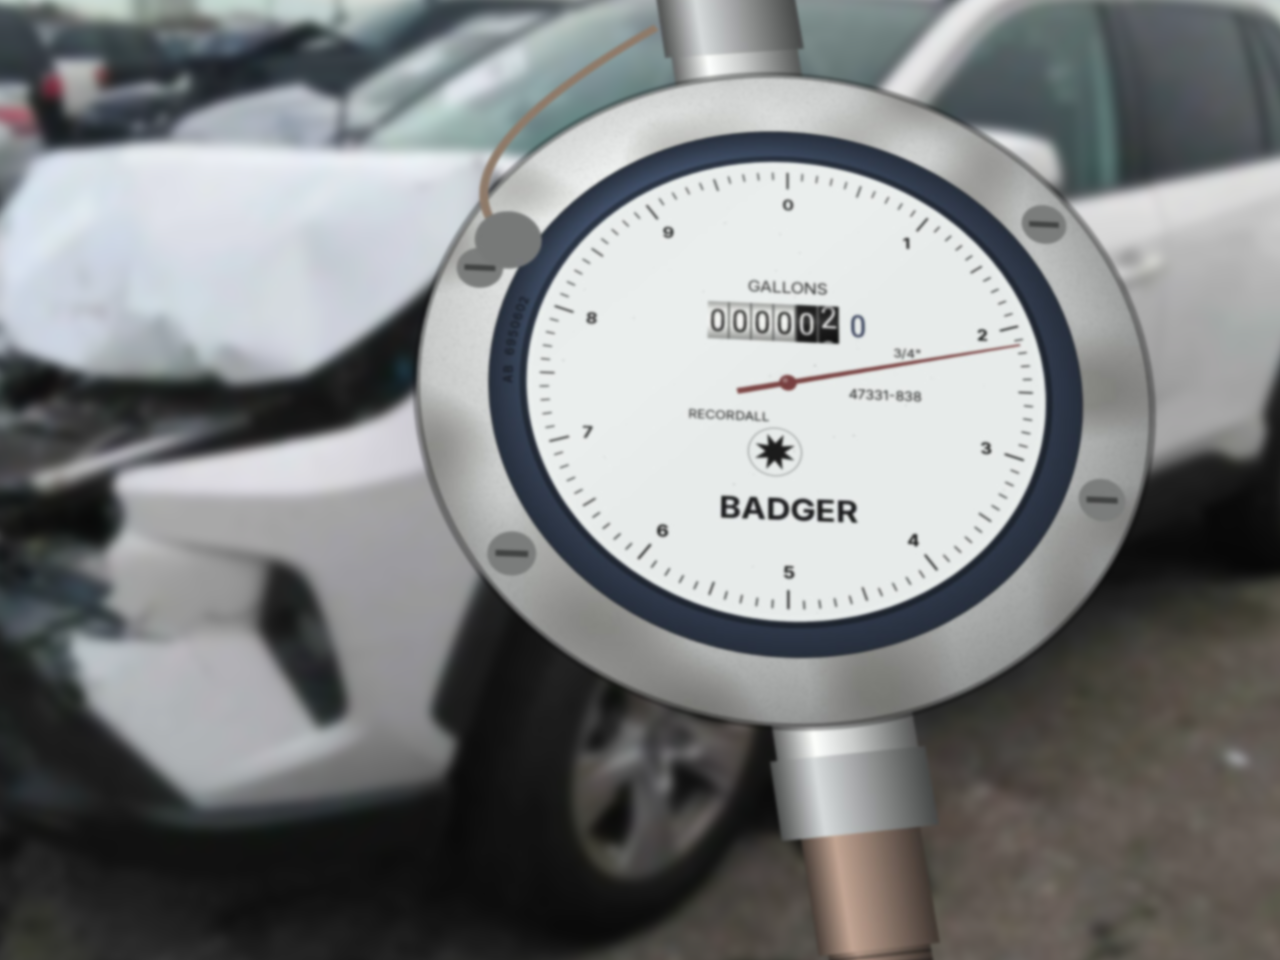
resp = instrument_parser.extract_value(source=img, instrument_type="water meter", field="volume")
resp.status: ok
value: 22.1 gal
